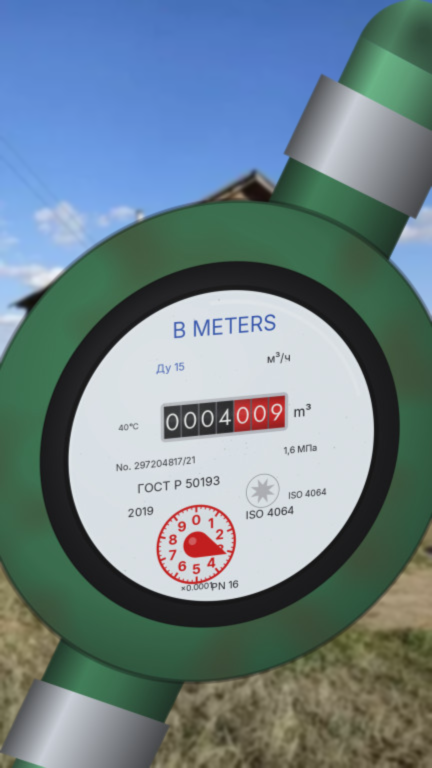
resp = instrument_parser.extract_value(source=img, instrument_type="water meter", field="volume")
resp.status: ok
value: 4.0093 m³
